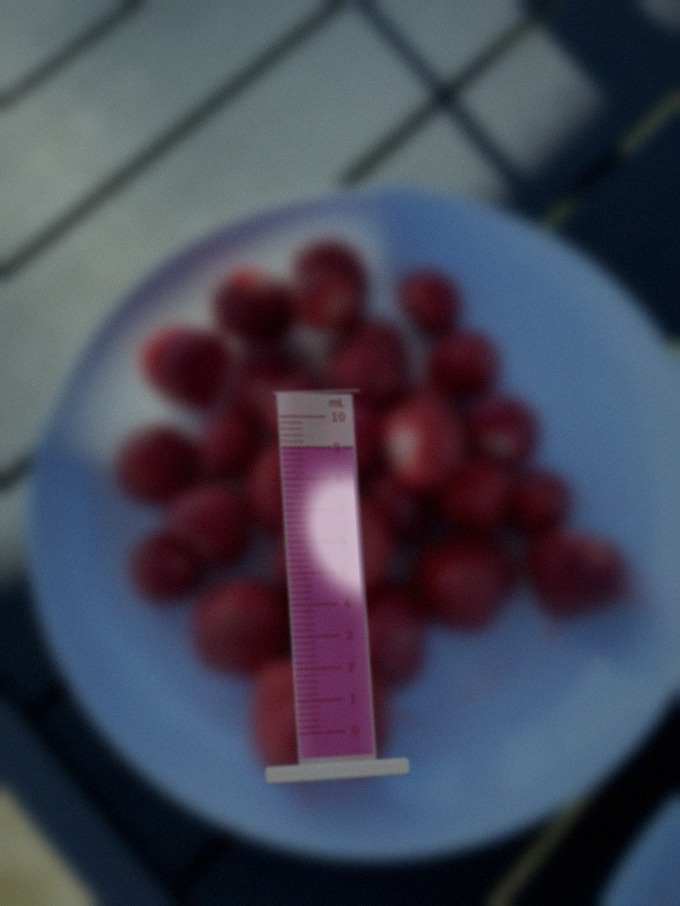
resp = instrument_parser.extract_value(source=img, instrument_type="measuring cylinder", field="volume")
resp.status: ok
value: 9 mL
